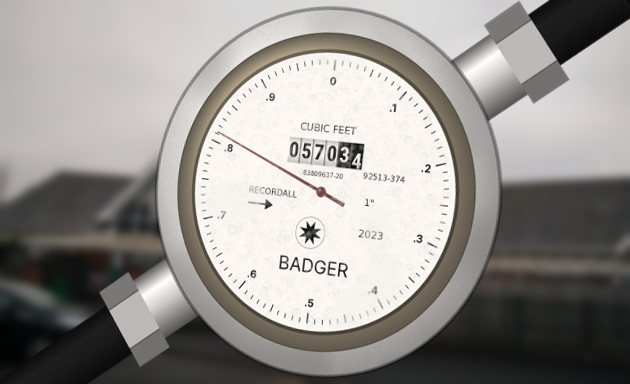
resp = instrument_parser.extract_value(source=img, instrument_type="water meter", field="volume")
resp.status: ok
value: 57033.81 ft³
